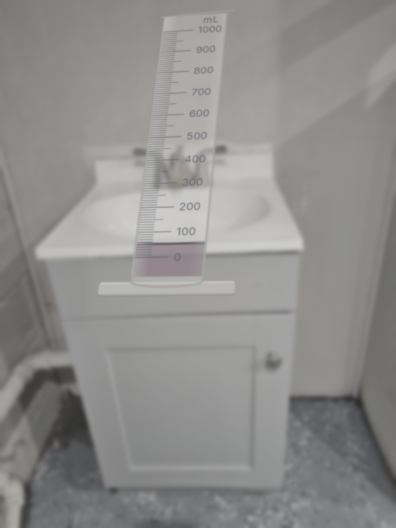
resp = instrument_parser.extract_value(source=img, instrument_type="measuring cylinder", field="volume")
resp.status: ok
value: 50 mL
